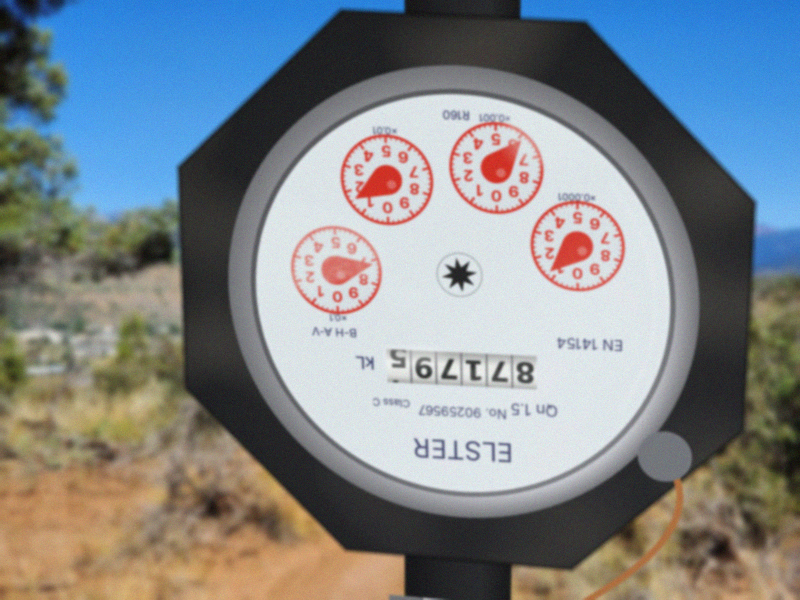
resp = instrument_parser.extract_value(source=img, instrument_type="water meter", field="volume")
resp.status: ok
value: 871794.7161 kL
